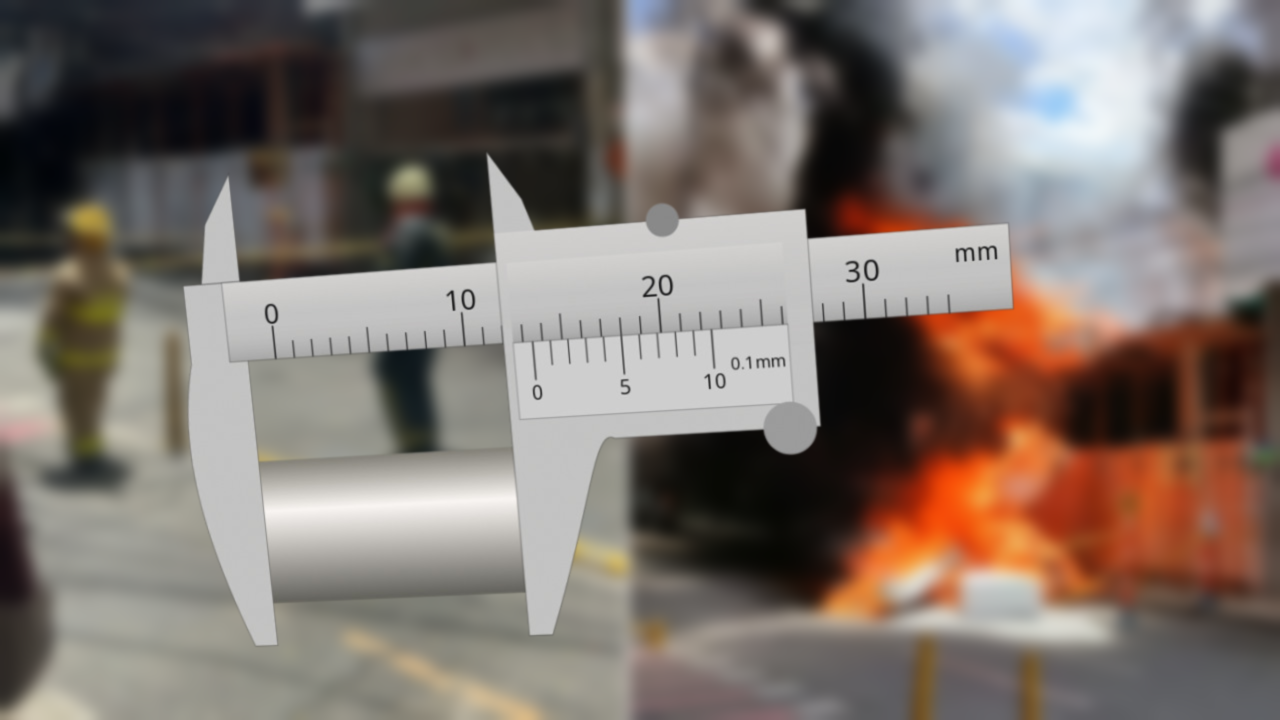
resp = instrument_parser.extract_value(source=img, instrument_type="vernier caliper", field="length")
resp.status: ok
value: 13.5 mm
